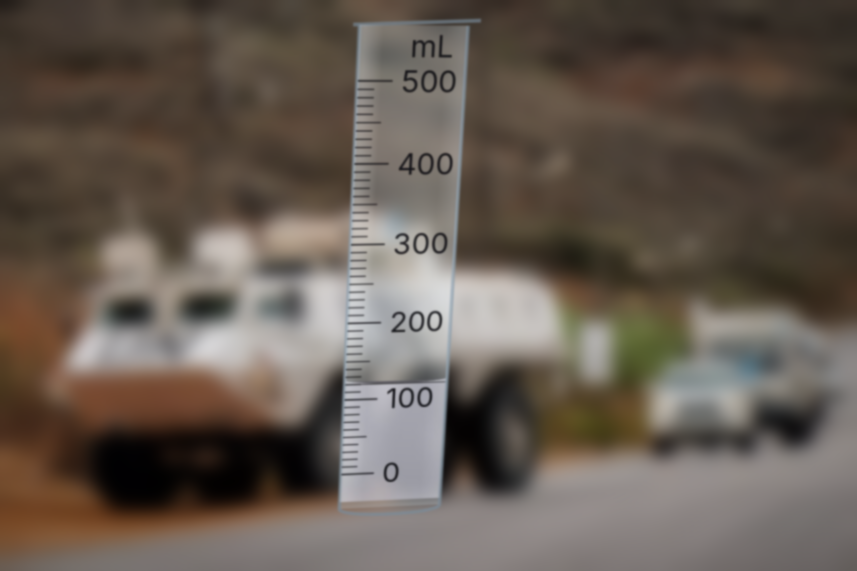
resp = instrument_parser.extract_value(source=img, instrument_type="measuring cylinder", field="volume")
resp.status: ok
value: 120 mL
